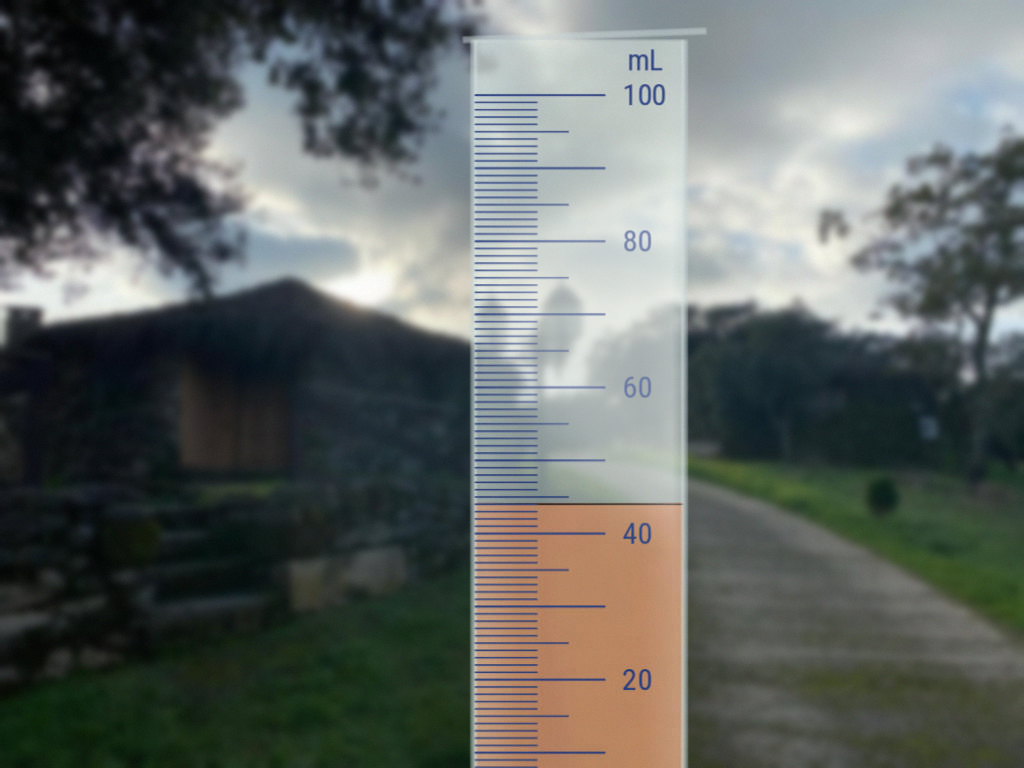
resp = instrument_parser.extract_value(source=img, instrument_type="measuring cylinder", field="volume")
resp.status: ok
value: 44 mL
